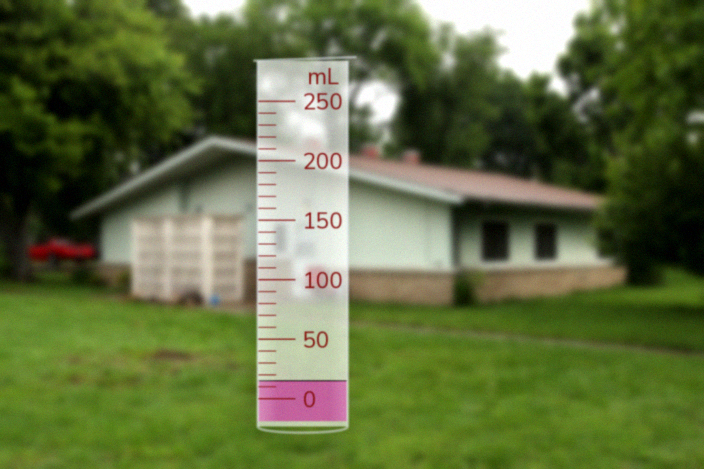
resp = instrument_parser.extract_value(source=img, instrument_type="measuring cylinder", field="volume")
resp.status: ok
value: 15 mL
